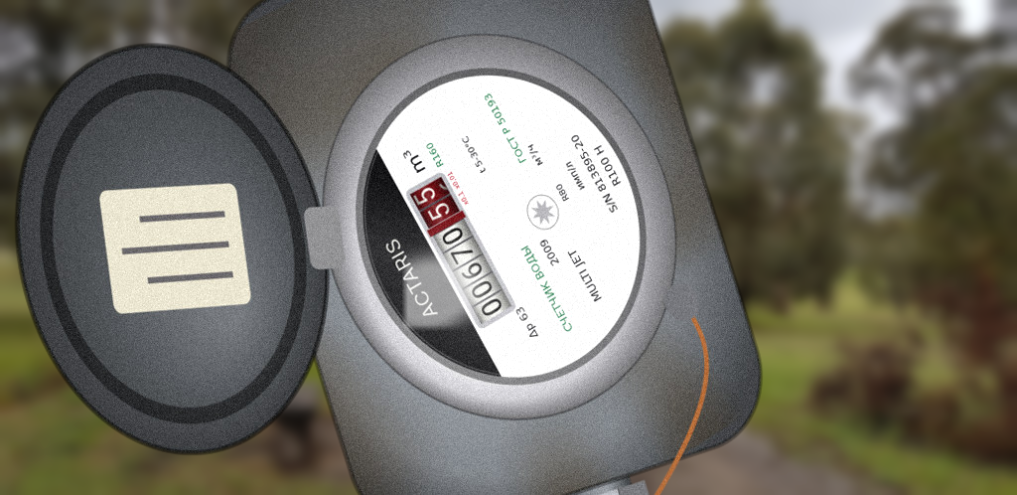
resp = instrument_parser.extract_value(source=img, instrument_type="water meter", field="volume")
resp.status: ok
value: 670.55 m³
